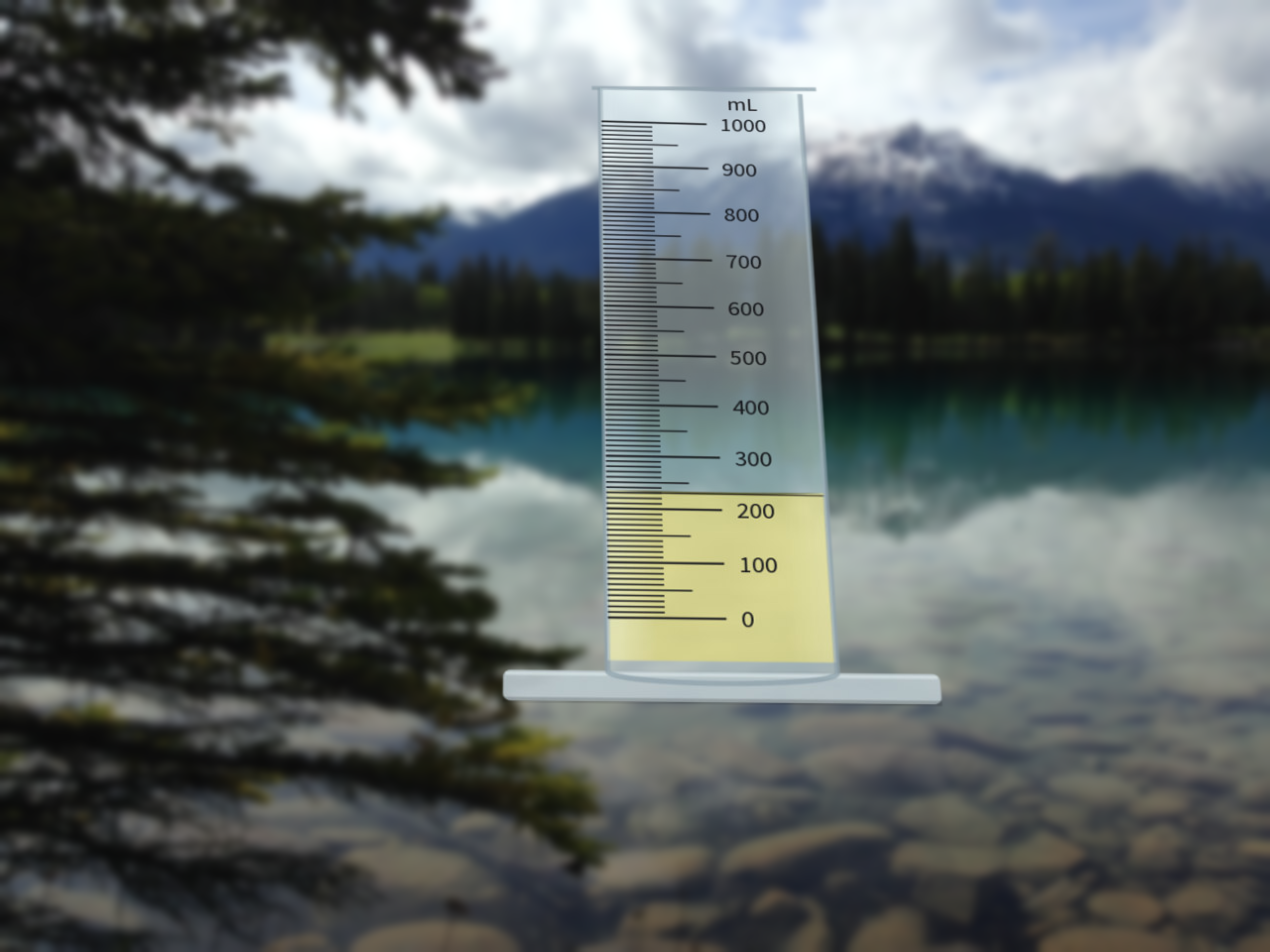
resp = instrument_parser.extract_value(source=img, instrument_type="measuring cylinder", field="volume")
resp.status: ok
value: 230 mL
